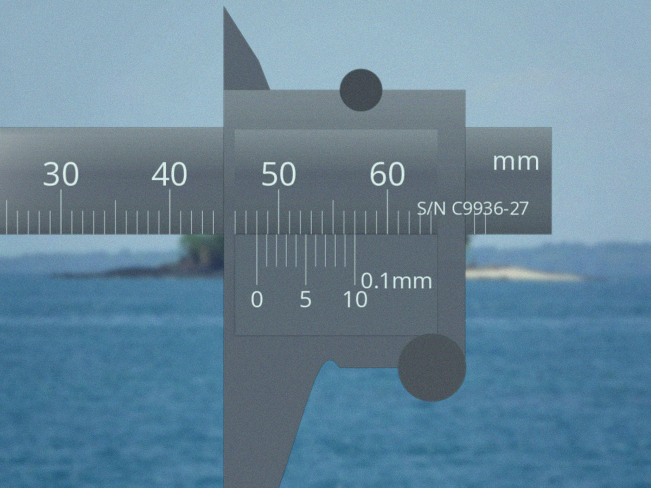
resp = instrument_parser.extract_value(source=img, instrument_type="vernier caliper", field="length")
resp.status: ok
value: 48.0 mm
